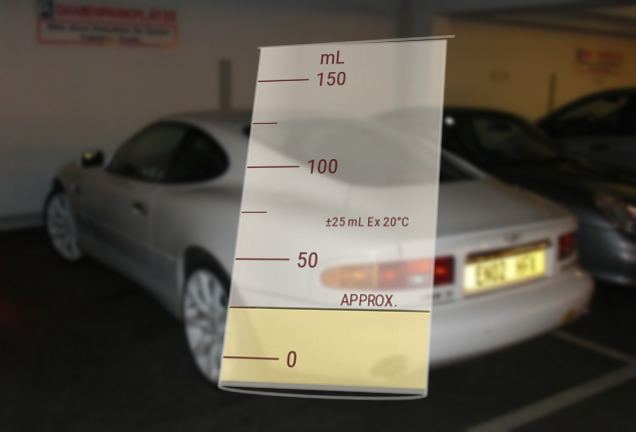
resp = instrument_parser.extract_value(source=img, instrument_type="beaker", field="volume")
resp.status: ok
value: 25 mL
